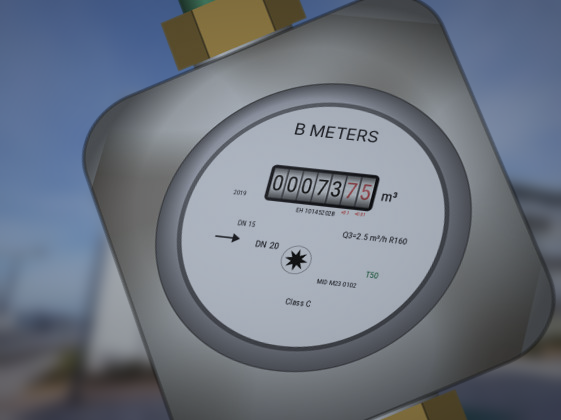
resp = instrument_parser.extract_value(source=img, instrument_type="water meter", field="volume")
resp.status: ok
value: 73.75 m³
